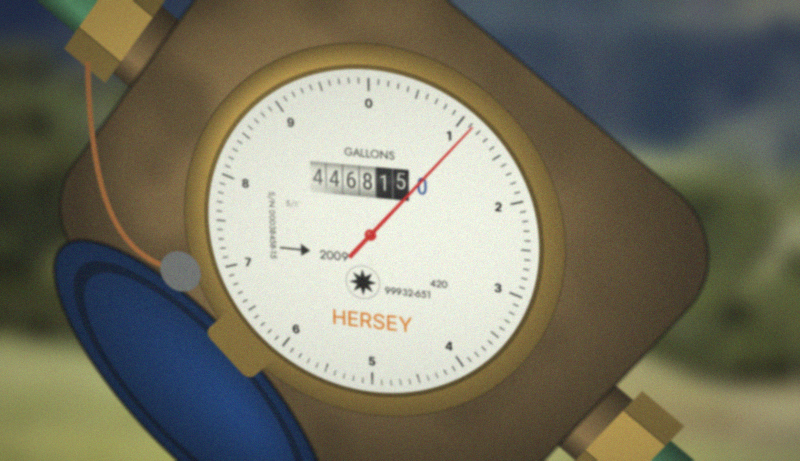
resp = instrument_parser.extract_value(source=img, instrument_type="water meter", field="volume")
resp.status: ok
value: 4468151.1 gal
